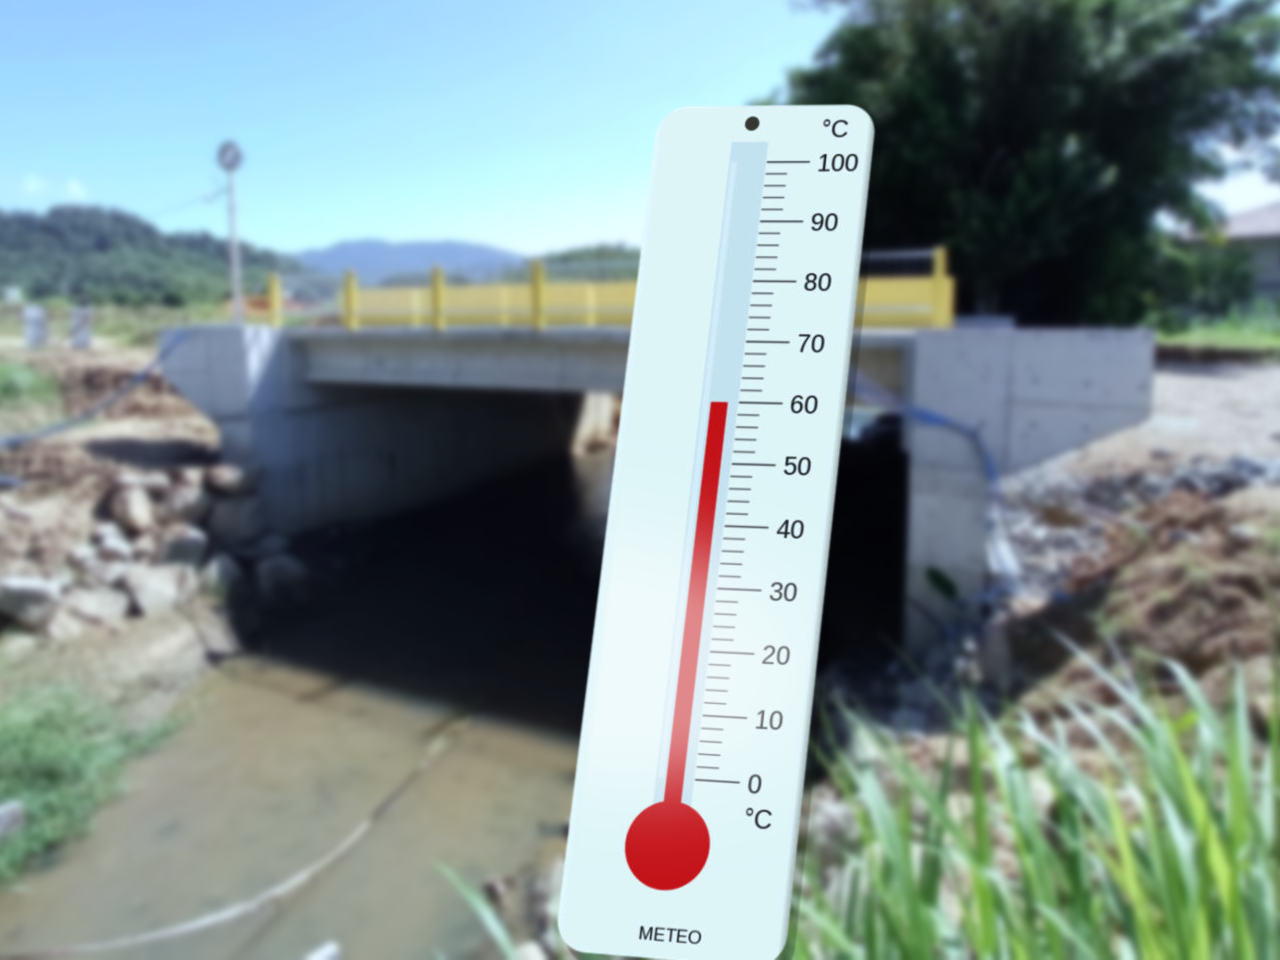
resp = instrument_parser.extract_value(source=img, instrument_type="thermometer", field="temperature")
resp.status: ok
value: 60 °C
